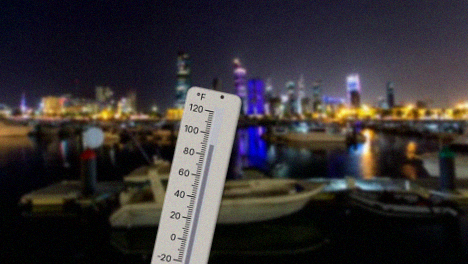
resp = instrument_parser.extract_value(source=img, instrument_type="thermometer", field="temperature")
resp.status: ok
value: 90 °F
